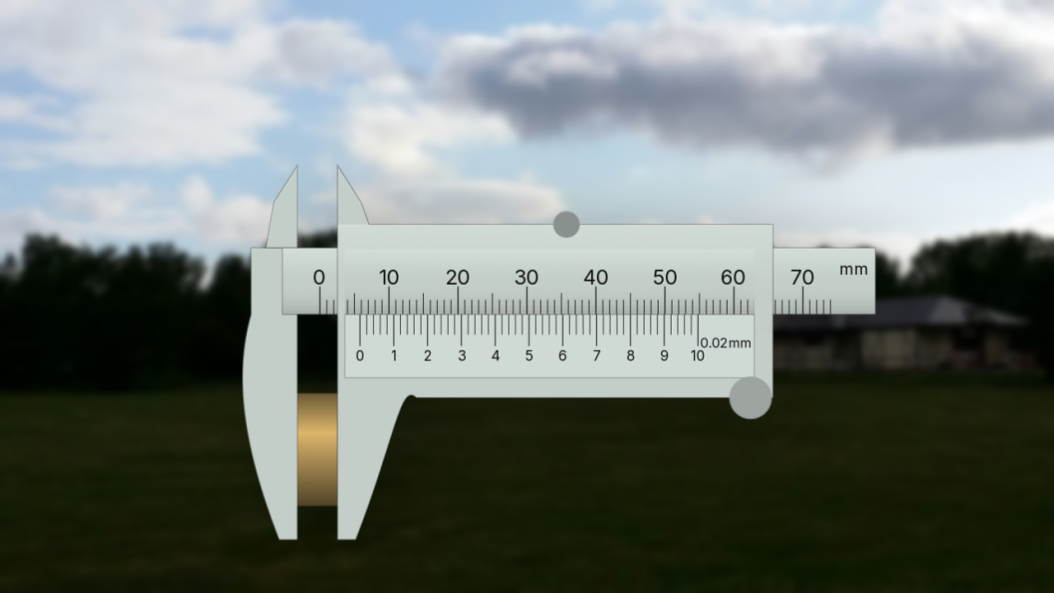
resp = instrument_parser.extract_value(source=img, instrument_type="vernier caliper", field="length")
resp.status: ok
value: 5.8 mm
